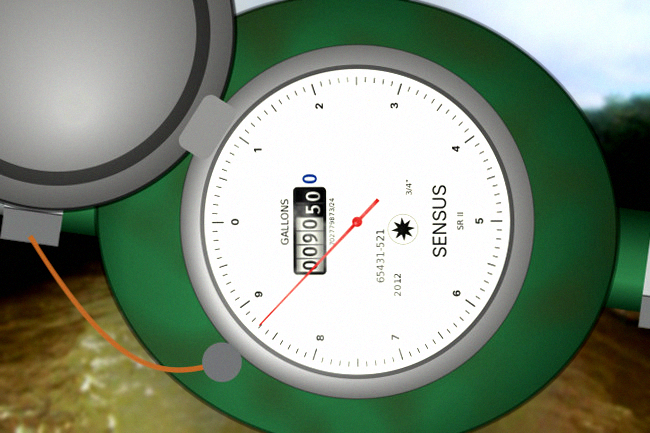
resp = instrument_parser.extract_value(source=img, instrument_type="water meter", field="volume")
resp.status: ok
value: 90498.7 gal
